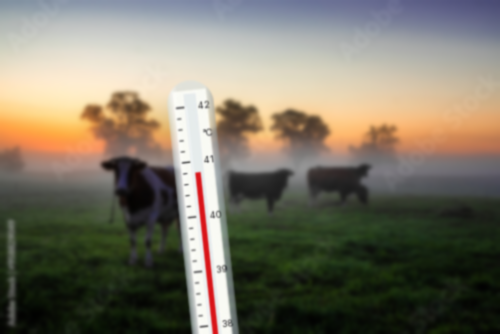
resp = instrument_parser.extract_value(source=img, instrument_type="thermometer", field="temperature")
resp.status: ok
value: 40.8 °C
